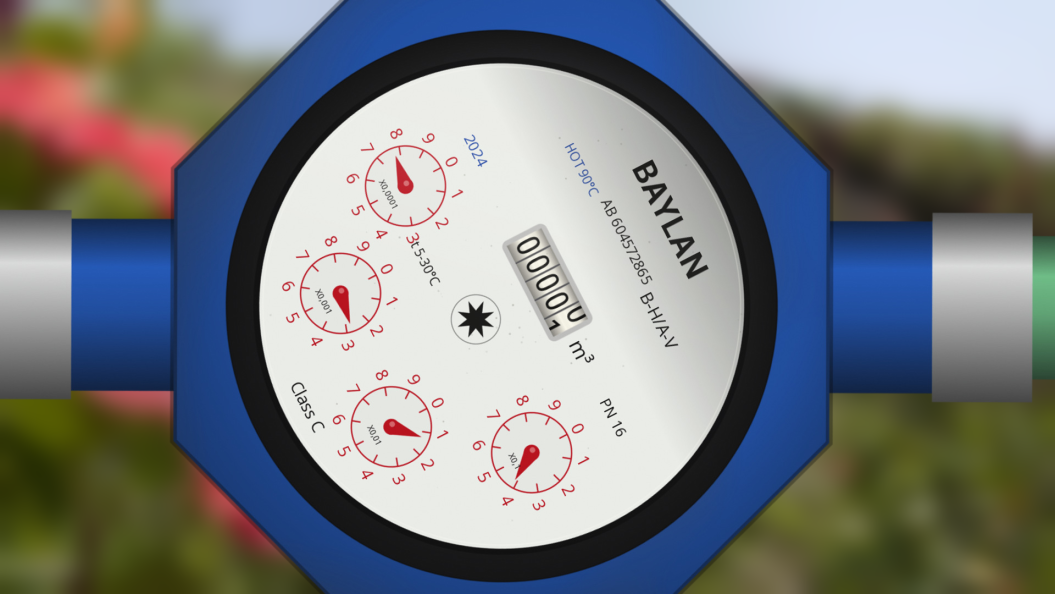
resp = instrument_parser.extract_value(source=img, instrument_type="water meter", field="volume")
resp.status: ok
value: 0.4127 m³
